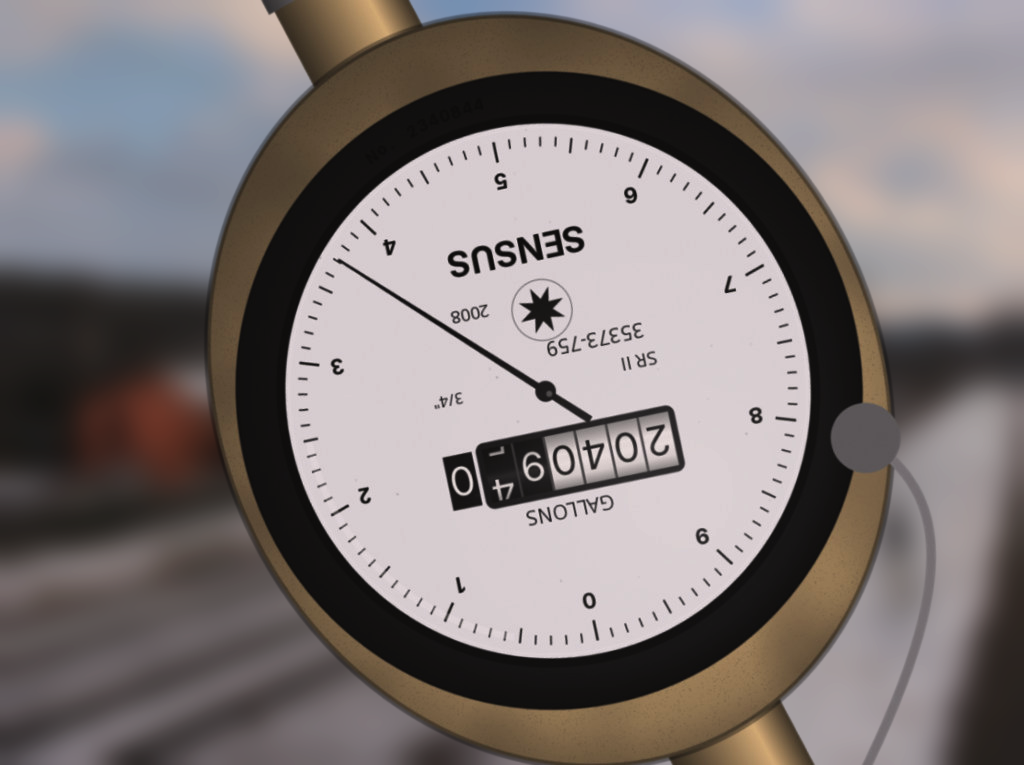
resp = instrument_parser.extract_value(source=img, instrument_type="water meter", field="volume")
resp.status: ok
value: 2040943.7 gal
